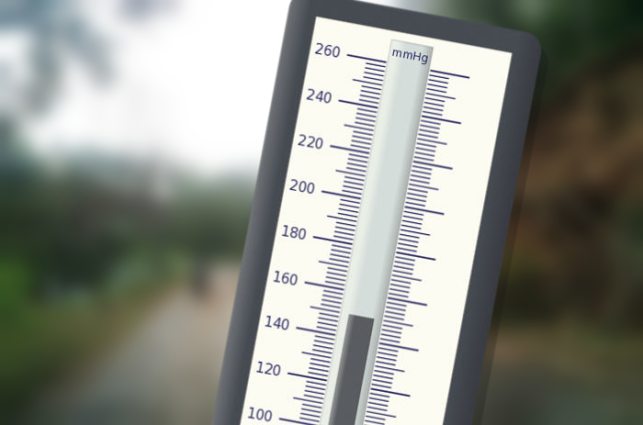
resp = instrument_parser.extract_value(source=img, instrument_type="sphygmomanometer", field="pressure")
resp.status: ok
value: 150 mmHg
